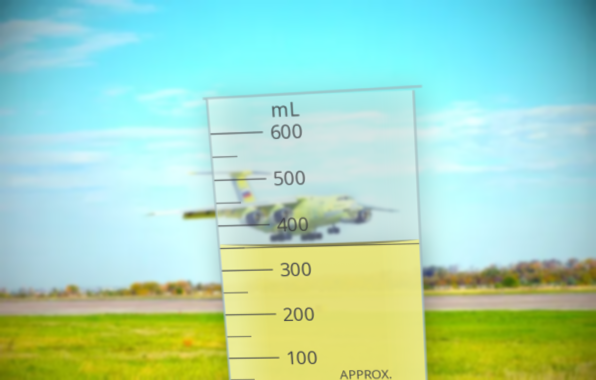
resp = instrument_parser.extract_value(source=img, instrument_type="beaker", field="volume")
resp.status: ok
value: 350 mL
